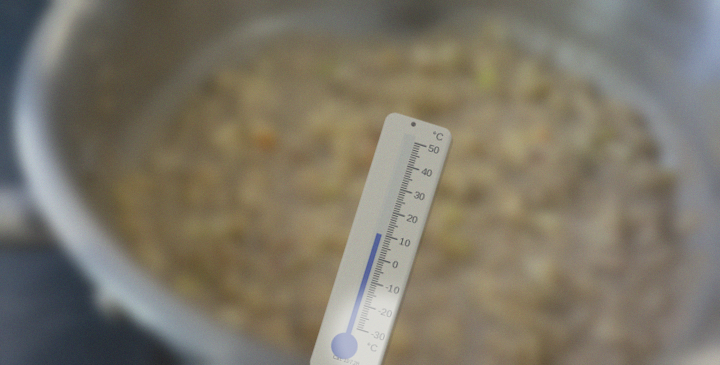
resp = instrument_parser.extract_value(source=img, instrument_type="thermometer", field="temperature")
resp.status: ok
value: 10 °C
